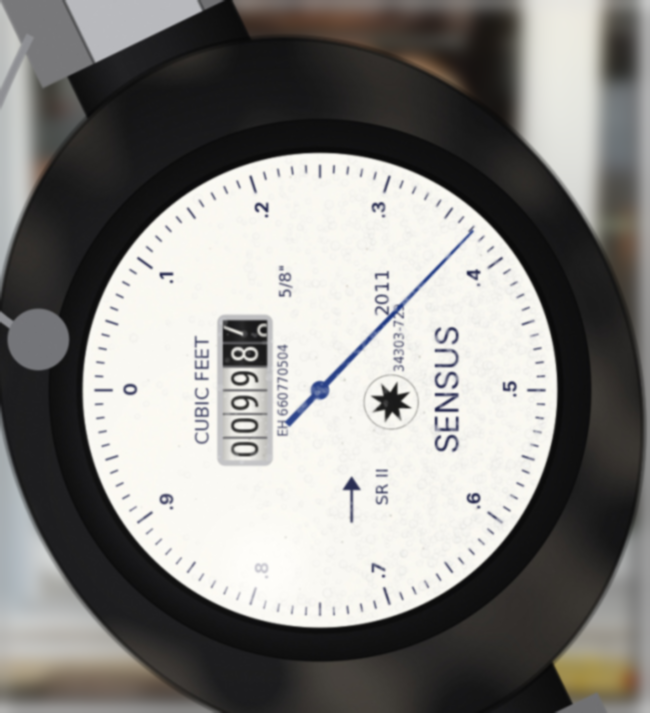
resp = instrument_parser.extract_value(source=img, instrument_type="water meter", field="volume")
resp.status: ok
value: 9987.37 ft³
